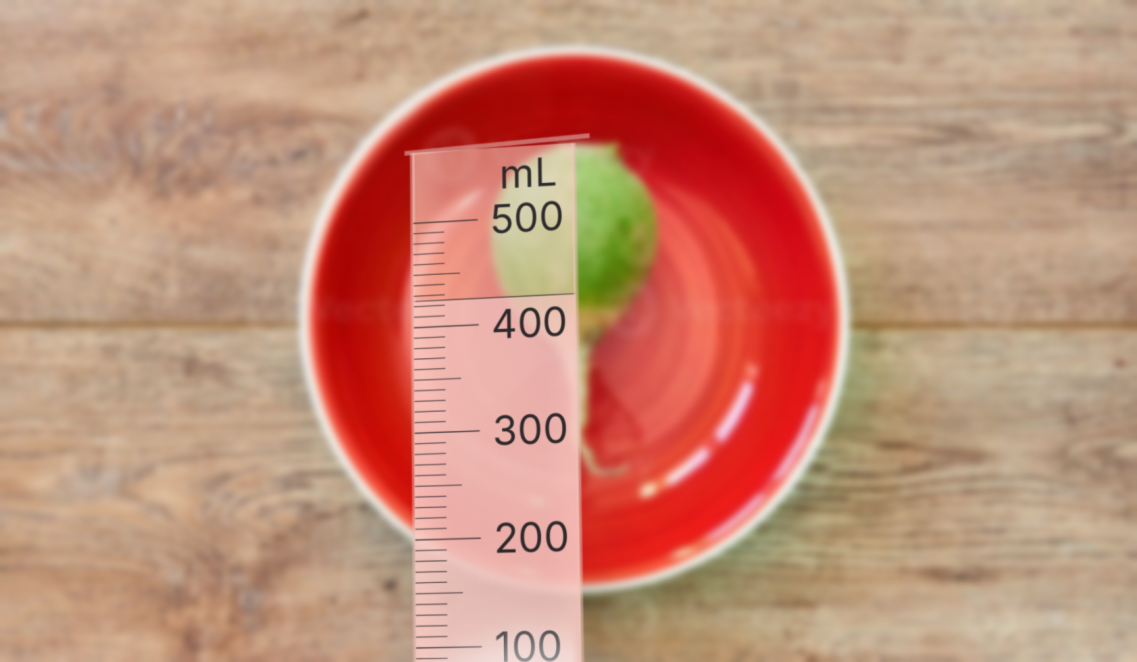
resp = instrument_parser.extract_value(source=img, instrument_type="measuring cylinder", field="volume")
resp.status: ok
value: 425 mL
